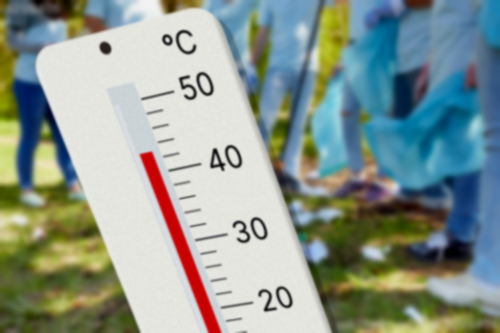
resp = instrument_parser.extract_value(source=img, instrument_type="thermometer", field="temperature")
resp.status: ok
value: 43 °C
